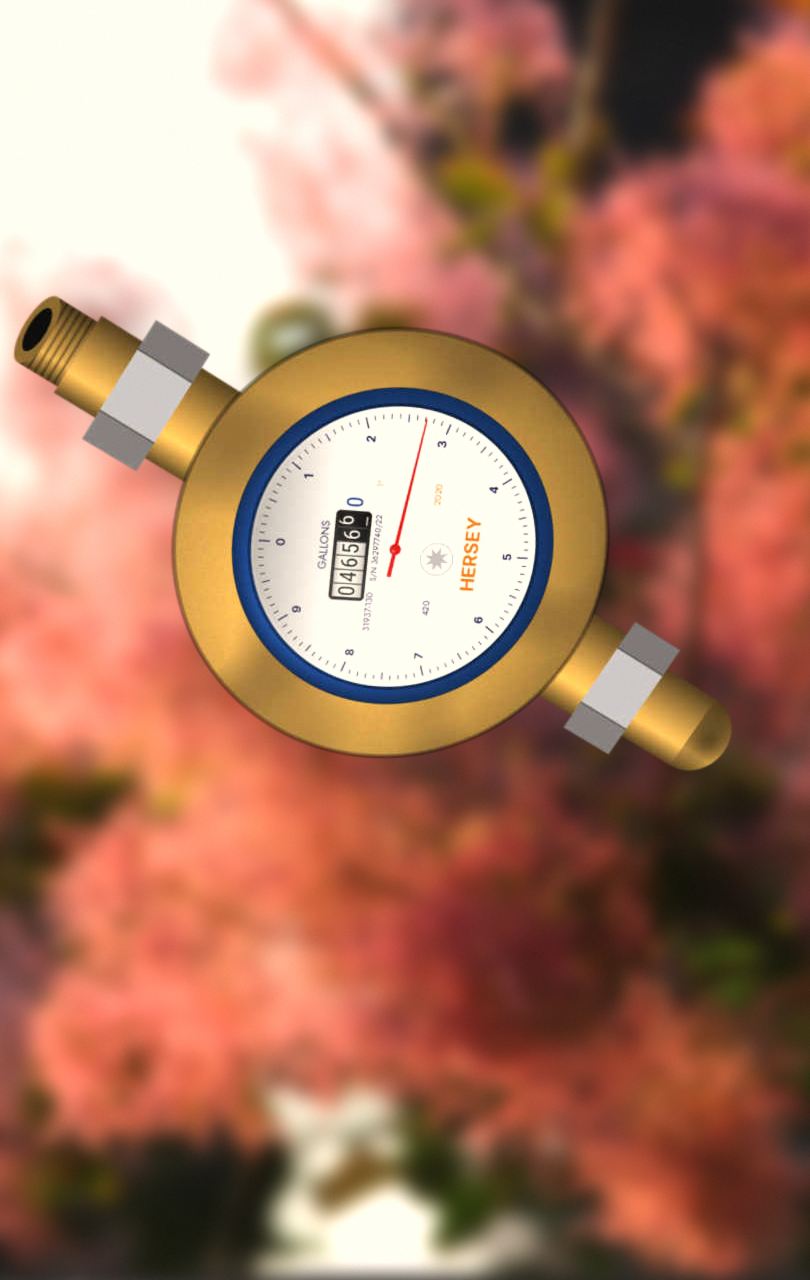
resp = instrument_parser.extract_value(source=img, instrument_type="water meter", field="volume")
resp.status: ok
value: 465662.7 gal
